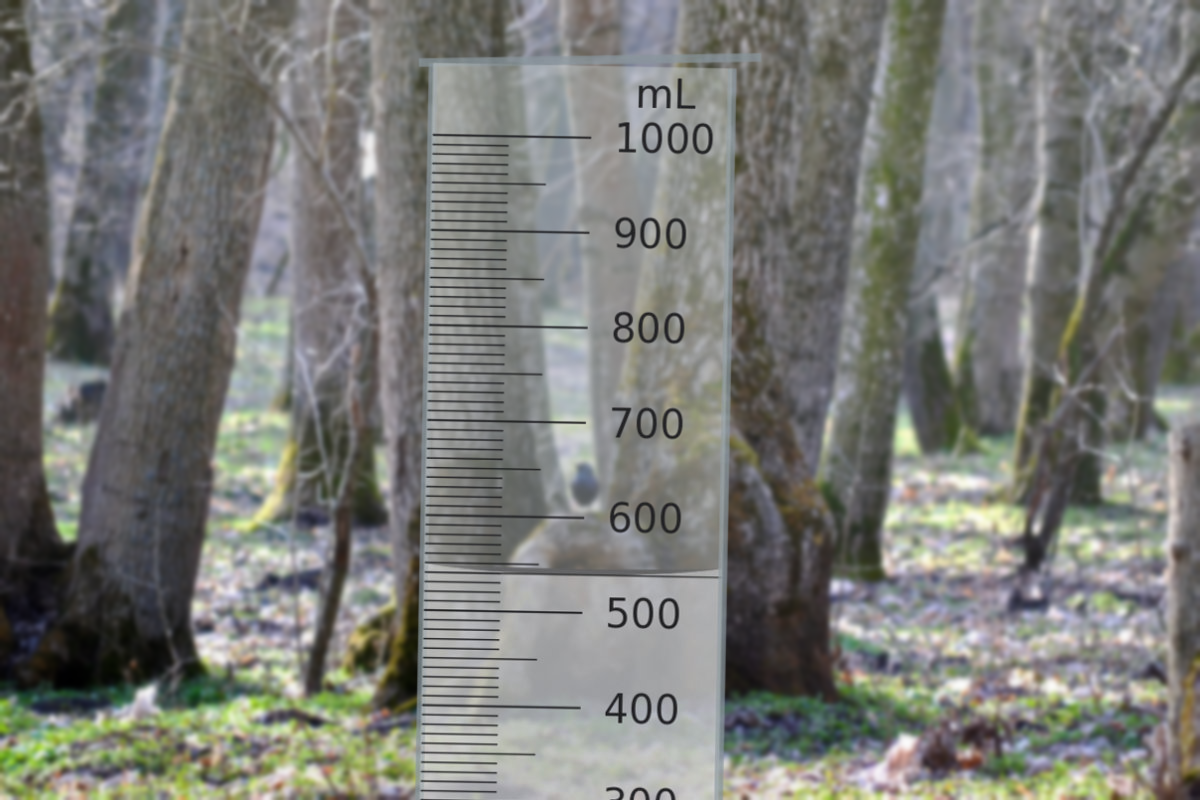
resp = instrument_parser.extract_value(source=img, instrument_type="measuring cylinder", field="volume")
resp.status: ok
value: 540 mL
